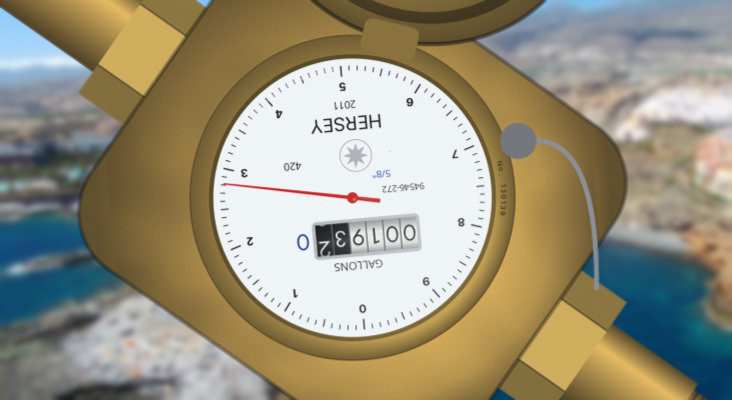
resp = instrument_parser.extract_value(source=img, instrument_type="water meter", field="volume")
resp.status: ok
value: 19322.8 gal
